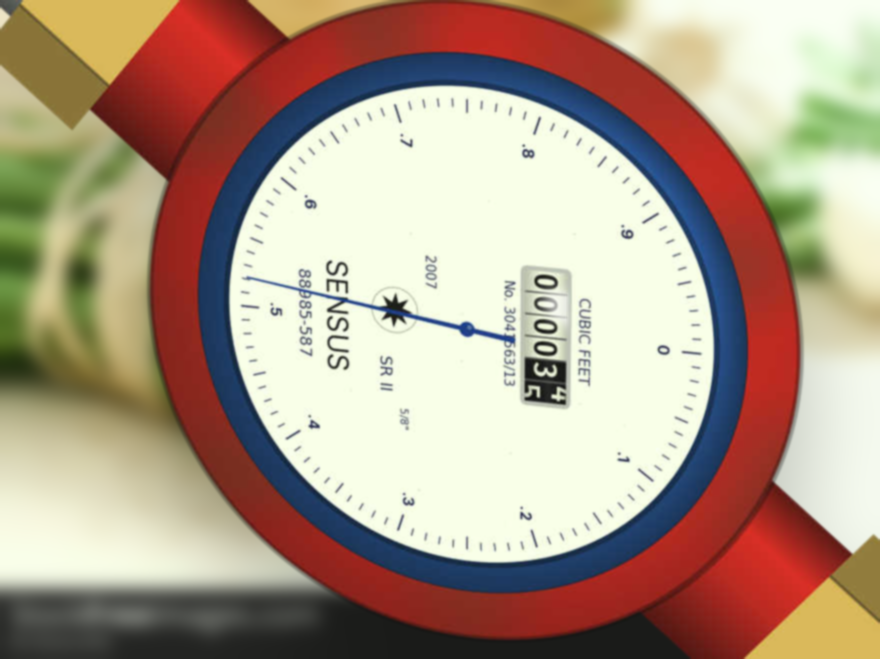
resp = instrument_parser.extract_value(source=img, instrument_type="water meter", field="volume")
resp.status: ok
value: 34.52 ft³
